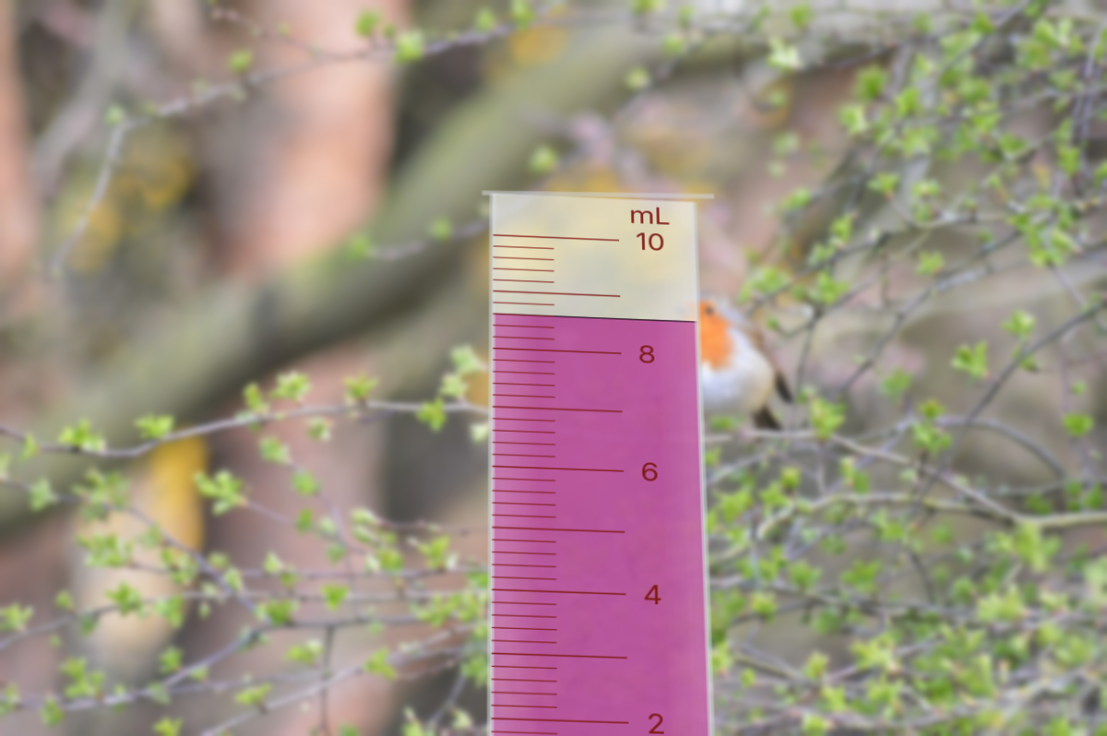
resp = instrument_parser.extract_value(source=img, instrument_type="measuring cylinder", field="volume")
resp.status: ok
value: 8.6 mL
